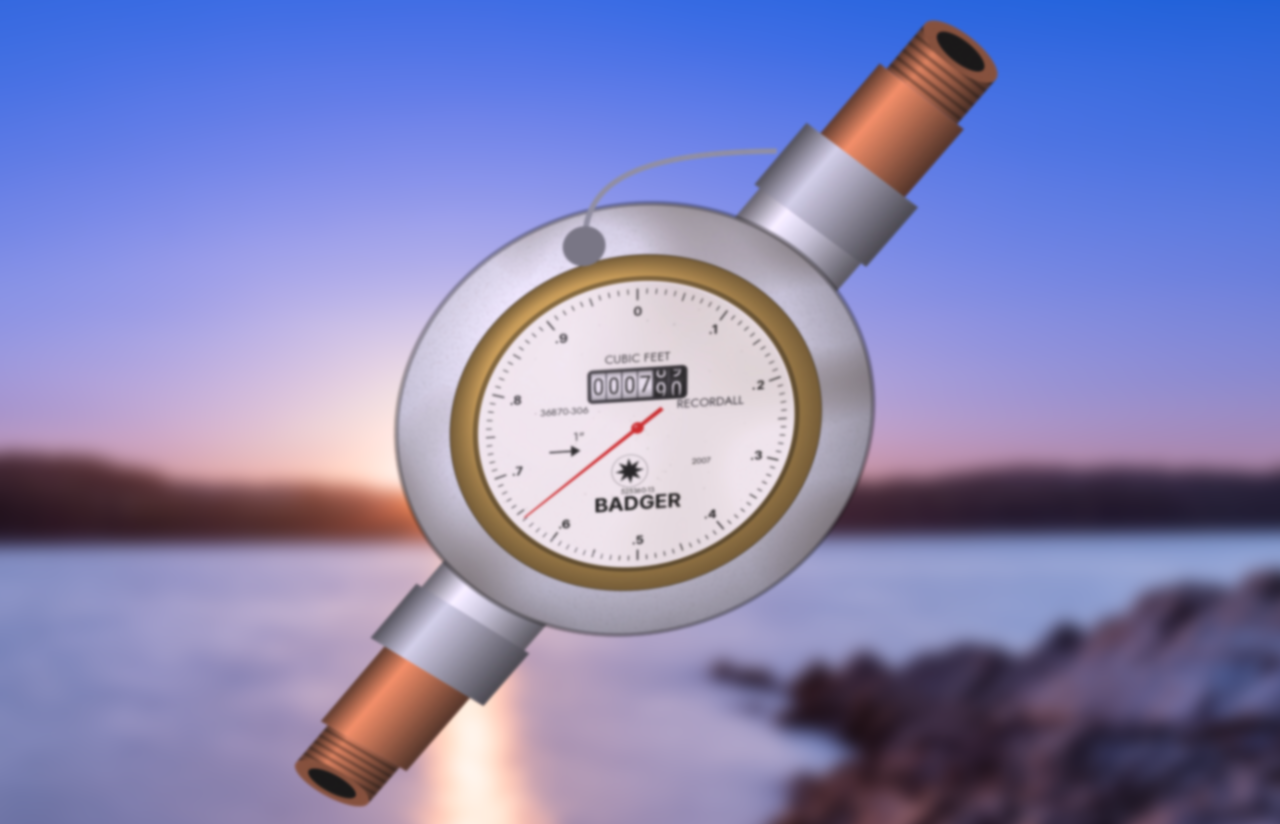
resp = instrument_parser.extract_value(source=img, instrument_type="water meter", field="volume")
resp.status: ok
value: 789.64 ft³
